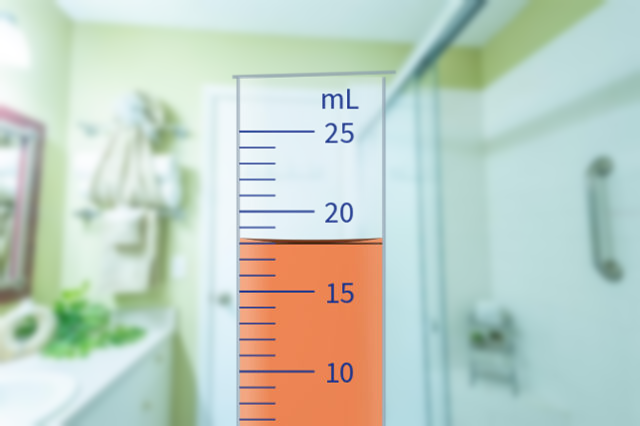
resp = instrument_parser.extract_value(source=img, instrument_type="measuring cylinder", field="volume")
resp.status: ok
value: 18 mL
